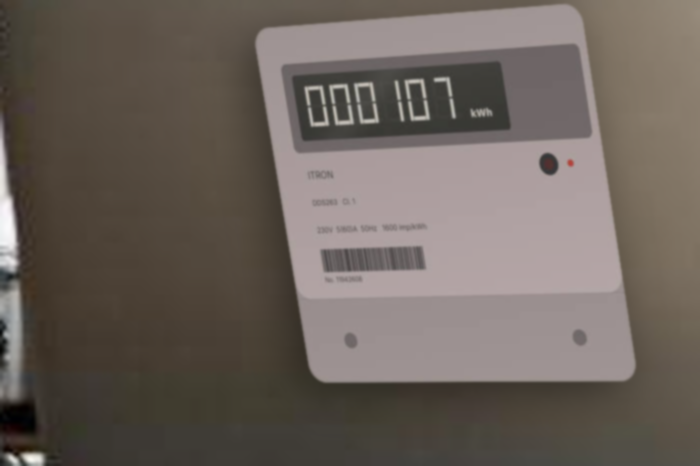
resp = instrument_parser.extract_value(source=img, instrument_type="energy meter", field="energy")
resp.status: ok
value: 107 kWh
